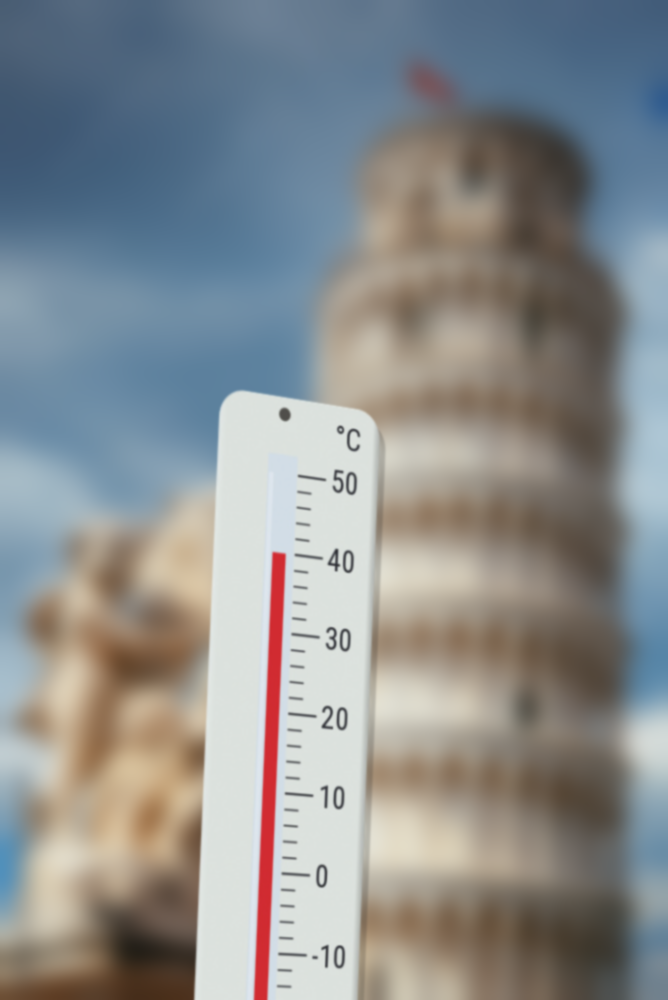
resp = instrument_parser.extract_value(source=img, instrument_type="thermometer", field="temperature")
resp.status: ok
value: 40 °C
